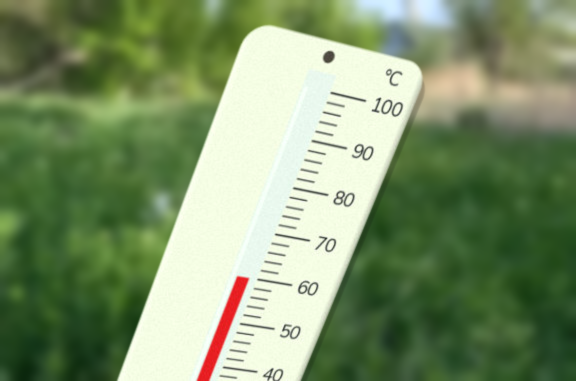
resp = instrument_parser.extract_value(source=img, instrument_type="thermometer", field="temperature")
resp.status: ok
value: 60 °C
